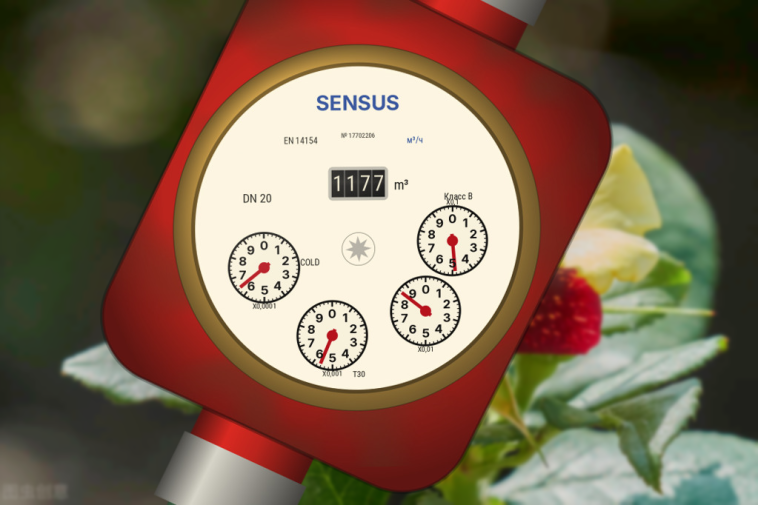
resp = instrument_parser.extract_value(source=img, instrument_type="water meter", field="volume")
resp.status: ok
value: 1177.4856 m³
